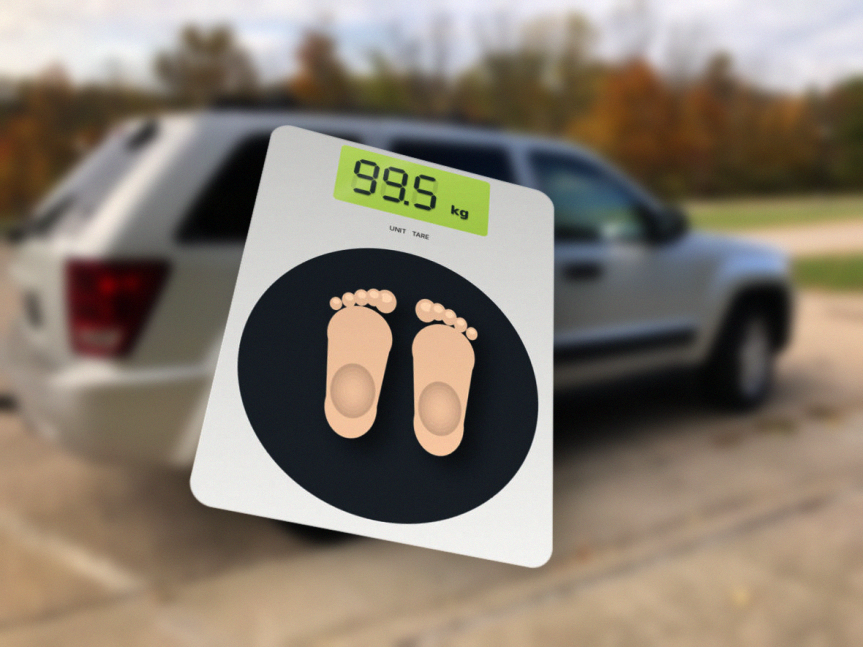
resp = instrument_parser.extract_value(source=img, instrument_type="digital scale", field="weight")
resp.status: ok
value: 99.5 kg
